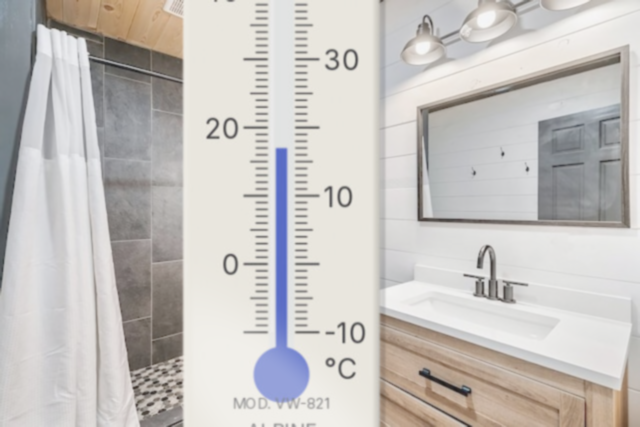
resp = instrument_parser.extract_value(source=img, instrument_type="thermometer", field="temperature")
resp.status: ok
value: 17 °C
